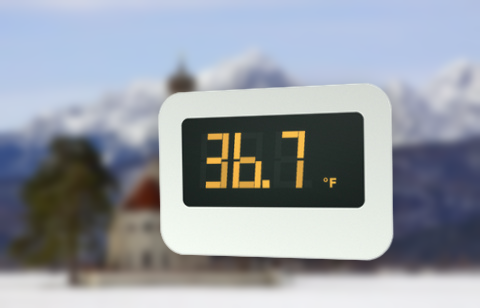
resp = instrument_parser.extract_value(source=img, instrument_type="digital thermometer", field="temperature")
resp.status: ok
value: 36.7 °F
